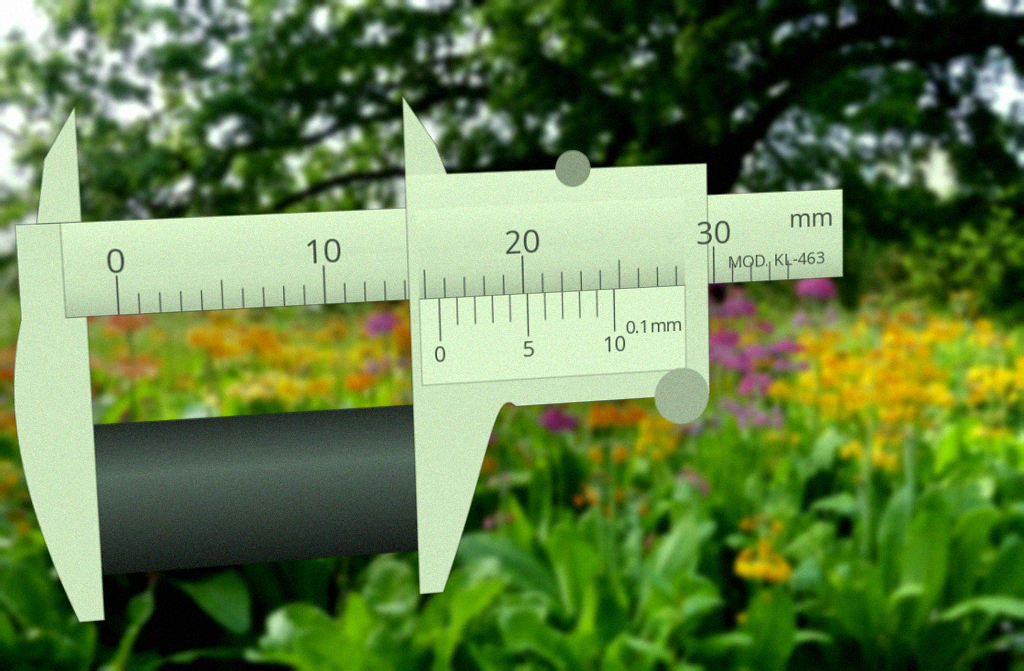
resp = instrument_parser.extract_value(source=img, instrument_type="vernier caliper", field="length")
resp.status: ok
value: 15.7 mm
